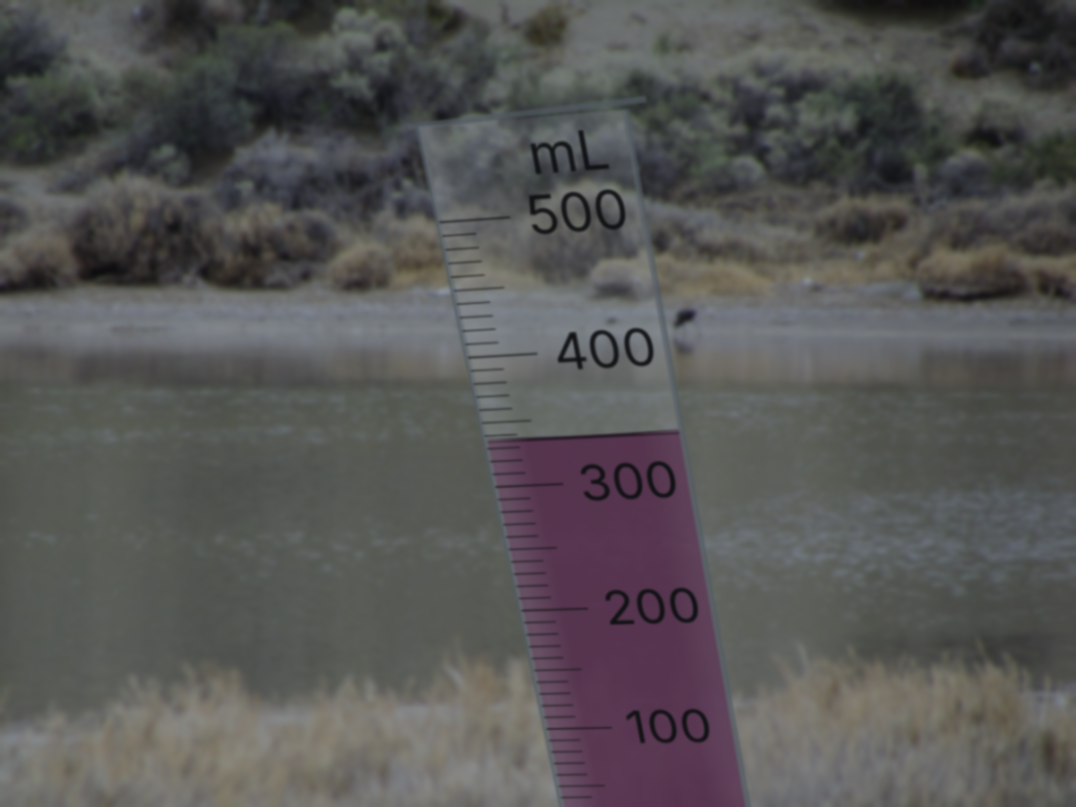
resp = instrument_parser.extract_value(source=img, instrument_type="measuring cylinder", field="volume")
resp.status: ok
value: 335 mL
